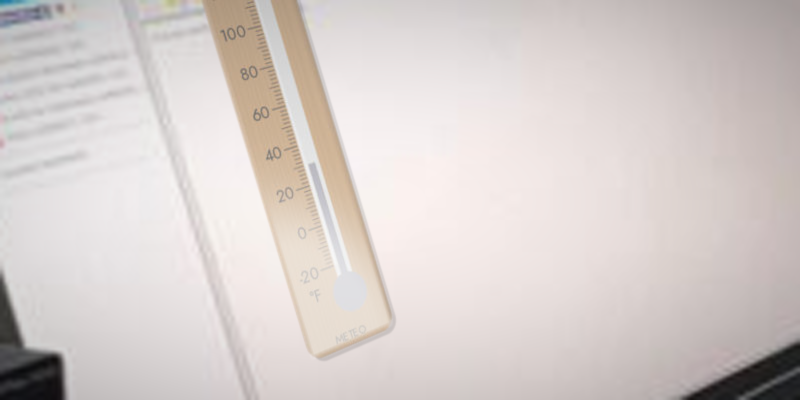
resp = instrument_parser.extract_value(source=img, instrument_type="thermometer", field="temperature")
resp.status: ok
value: 30 °F
